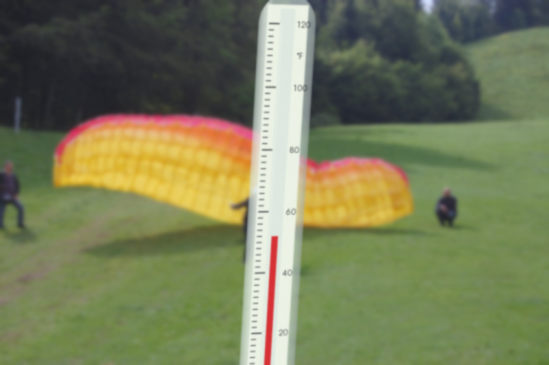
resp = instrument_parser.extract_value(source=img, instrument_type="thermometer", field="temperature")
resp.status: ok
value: 52 °F
